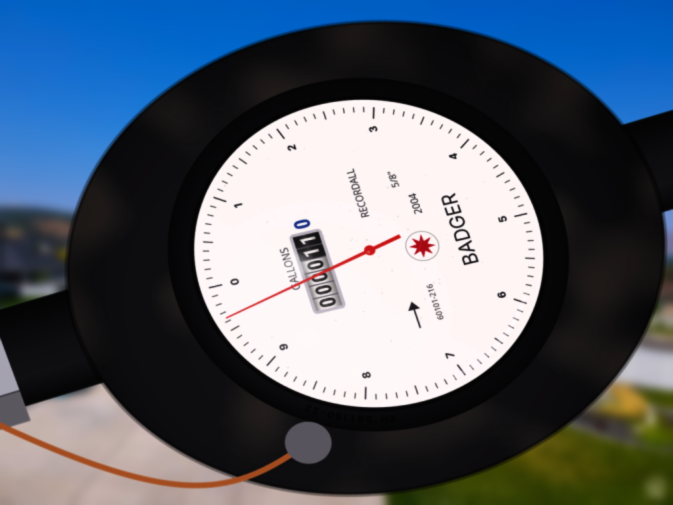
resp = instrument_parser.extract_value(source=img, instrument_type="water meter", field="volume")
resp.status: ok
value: 109.6 gal
